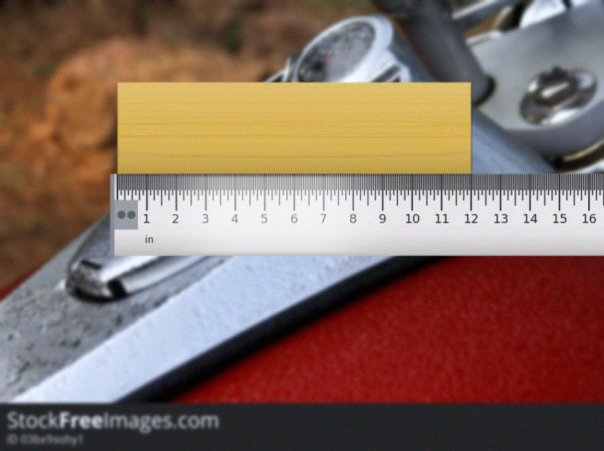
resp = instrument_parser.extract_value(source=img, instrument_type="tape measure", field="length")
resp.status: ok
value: 12 in
